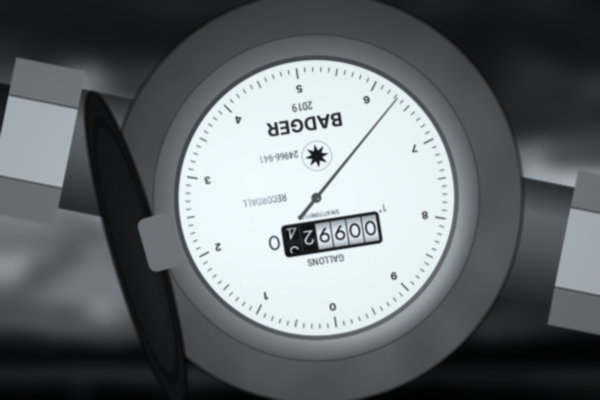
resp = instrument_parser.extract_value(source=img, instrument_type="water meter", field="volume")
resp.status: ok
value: 99236.3 gal
